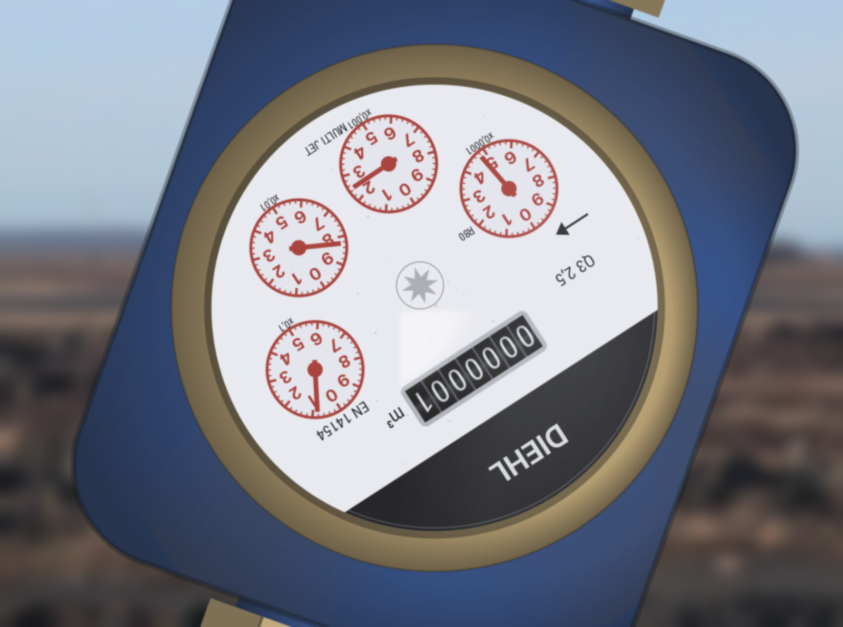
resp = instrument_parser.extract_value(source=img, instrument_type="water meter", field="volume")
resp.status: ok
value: 1.0824 m³
